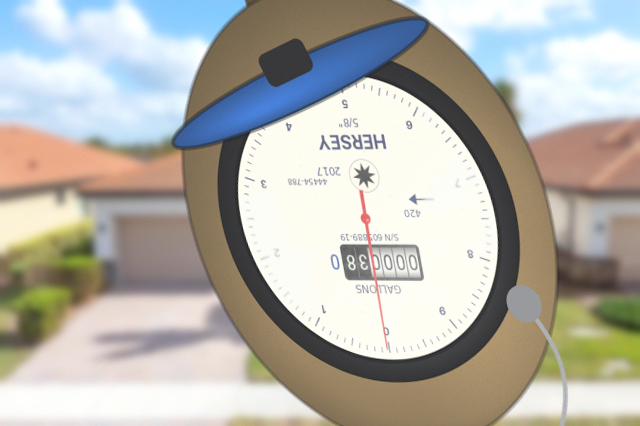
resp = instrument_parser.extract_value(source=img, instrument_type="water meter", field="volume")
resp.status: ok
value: 380.0 gal
